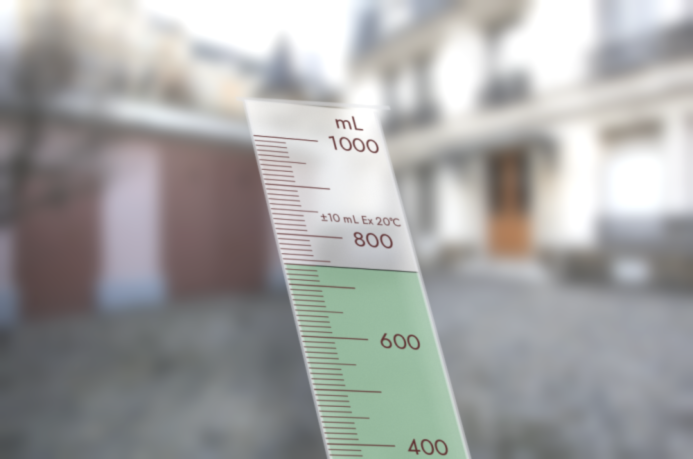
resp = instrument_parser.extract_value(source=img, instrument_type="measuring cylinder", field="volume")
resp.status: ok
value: 740 mL
